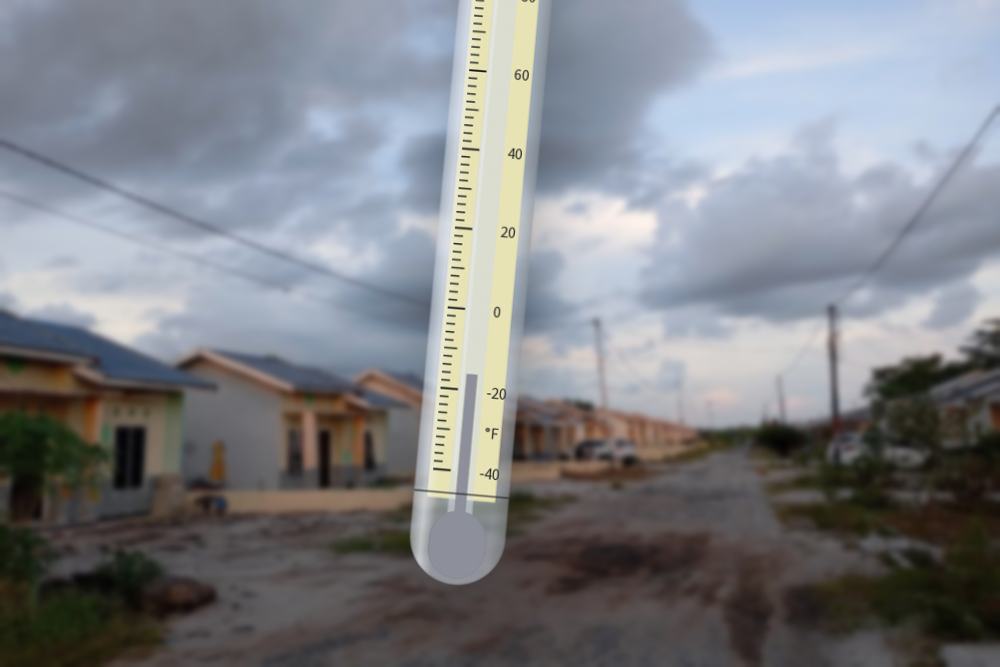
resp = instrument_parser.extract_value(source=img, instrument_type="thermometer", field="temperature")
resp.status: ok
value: -16 °F
